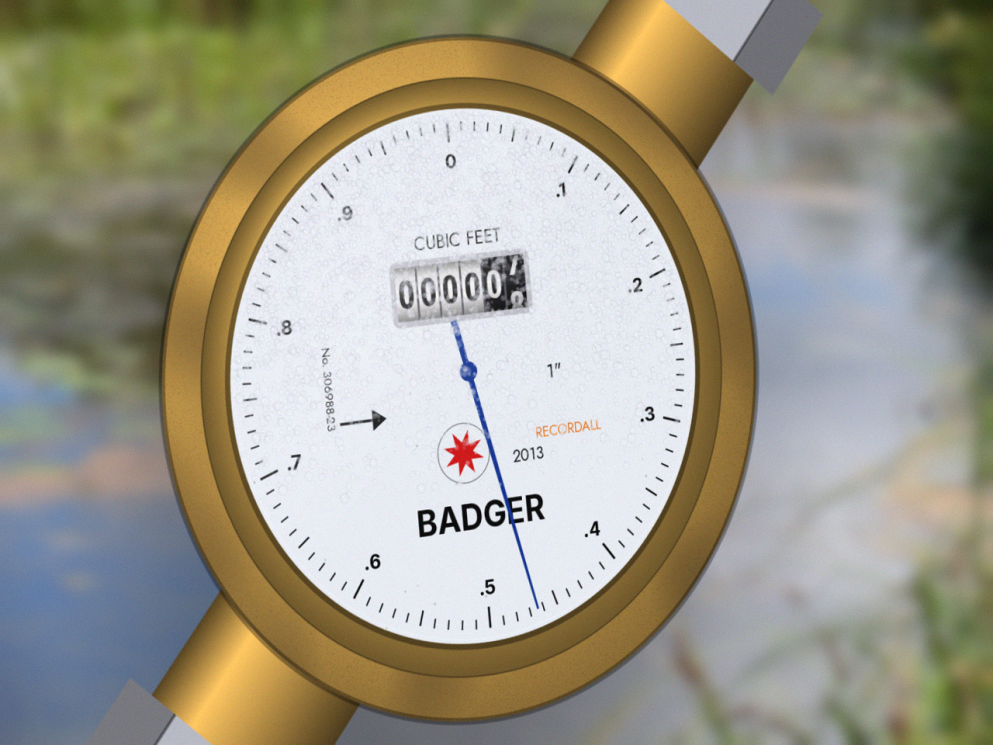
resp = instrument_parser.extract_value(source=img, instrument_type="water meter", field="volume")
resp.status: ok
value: 7.46 ft³
